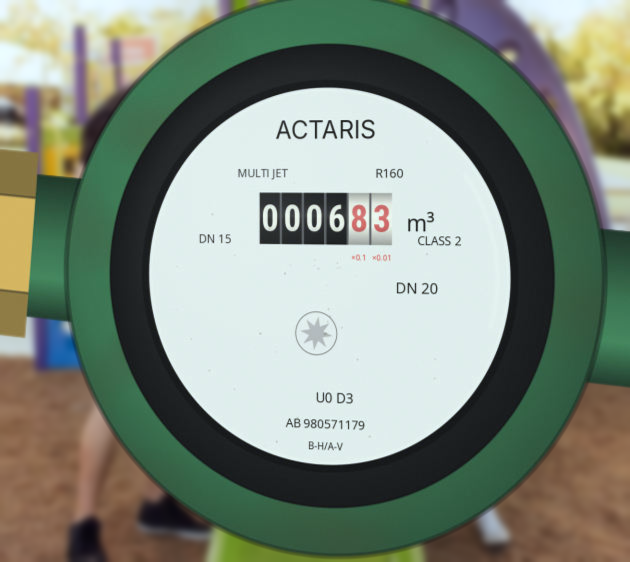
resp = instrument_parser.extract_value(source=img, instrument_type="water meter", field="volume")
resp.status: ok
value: 6.83 m³
